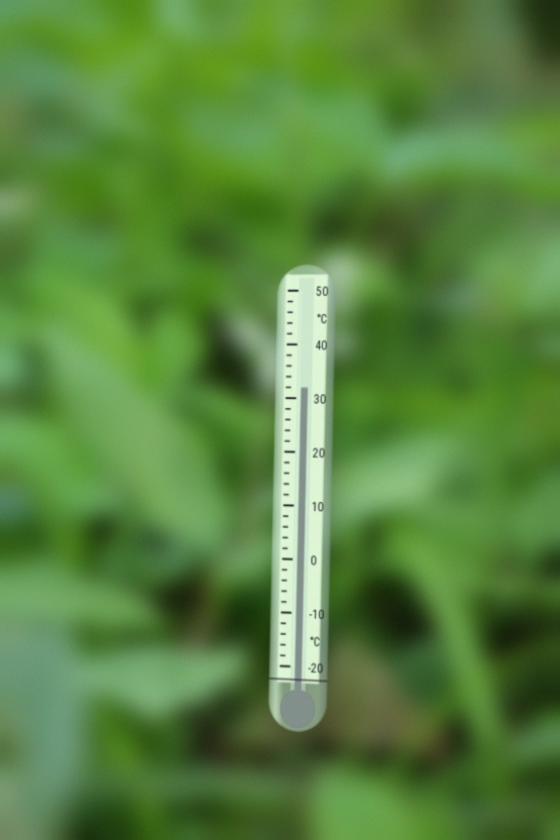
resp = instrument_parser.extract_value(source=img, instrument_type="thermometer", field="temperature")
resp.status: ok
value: 32 °C
